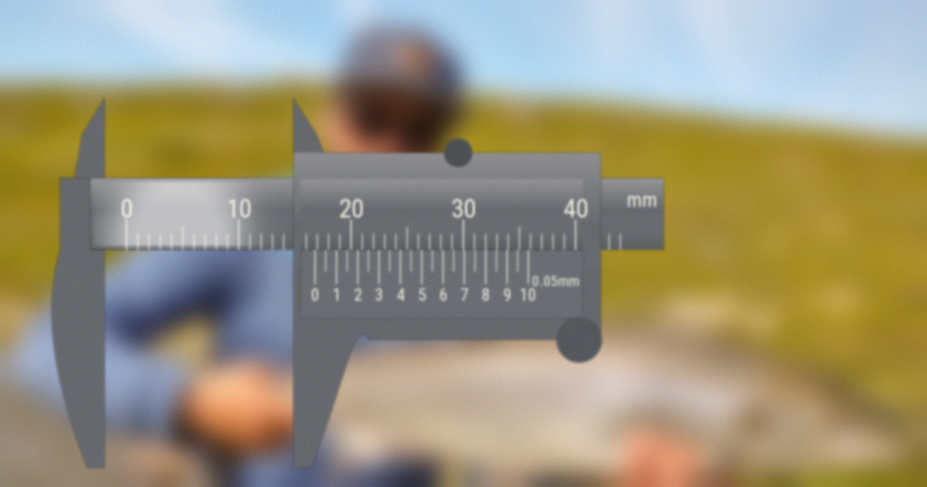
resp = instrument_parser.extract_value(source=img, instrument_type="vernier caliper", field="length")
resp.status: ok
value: 16.8 mm
